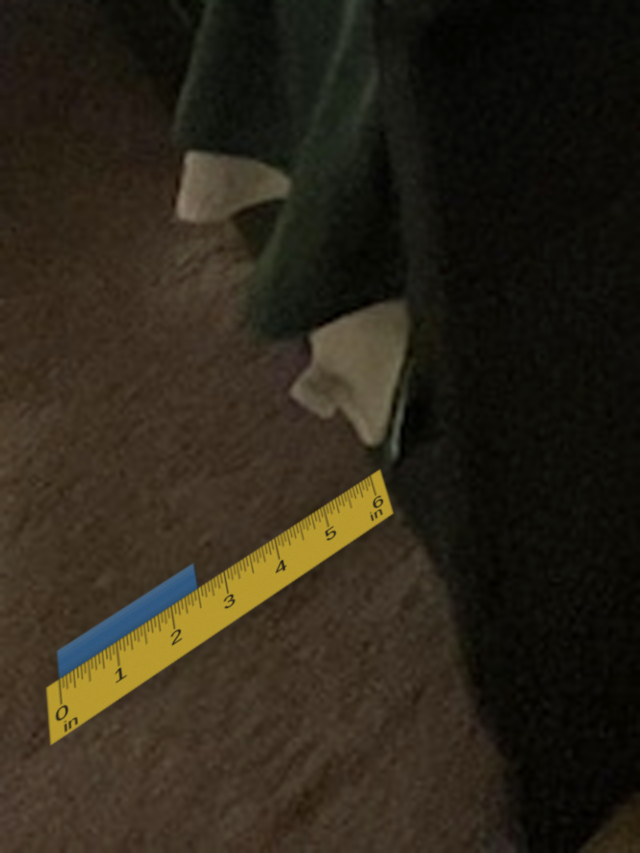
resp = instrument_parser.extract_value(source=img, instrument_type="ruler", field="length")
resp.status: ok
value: 2.5 in
